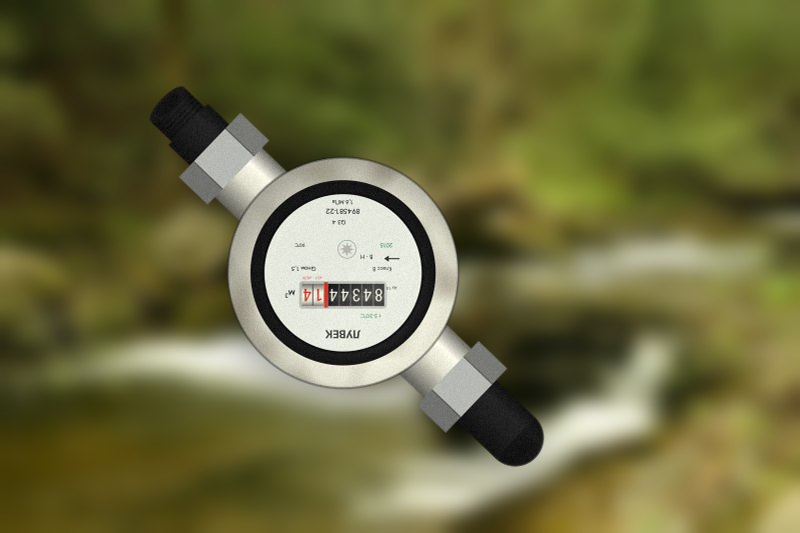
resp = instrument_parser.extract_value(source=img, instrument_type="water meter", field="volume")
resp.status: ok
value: 84344.14 m³
